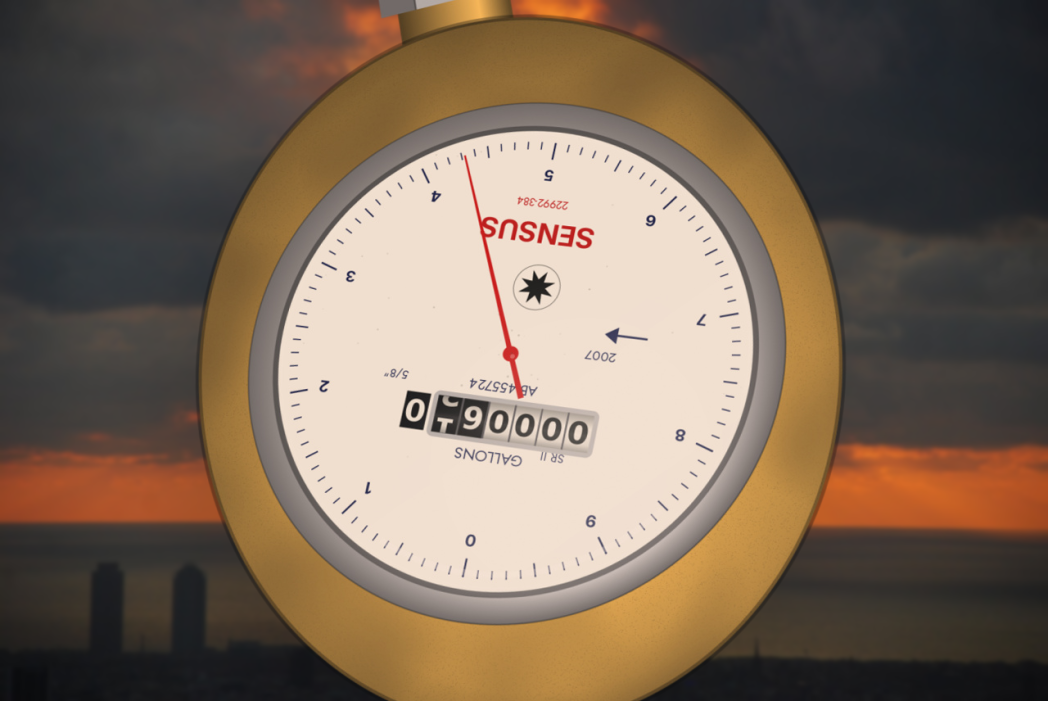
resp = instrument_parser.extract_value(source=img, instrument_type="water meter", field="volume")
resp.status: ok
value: 614.3 gal
